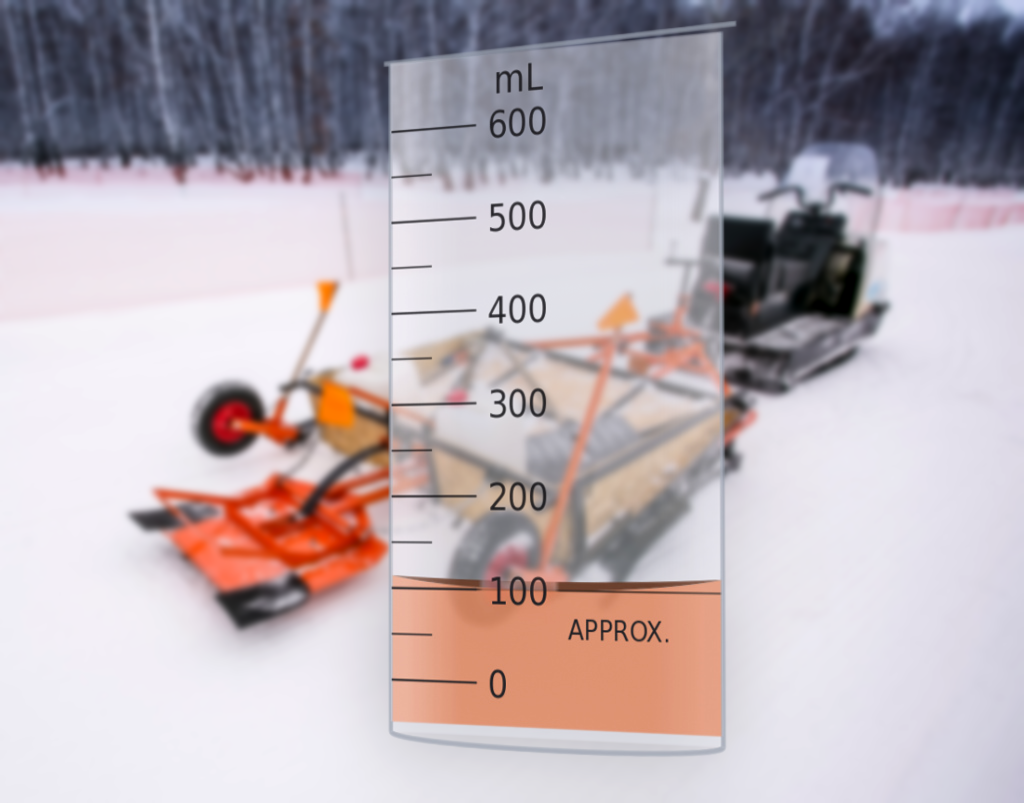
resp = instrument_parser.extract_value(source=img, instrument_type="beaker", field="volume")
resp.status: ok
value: 100 mL
